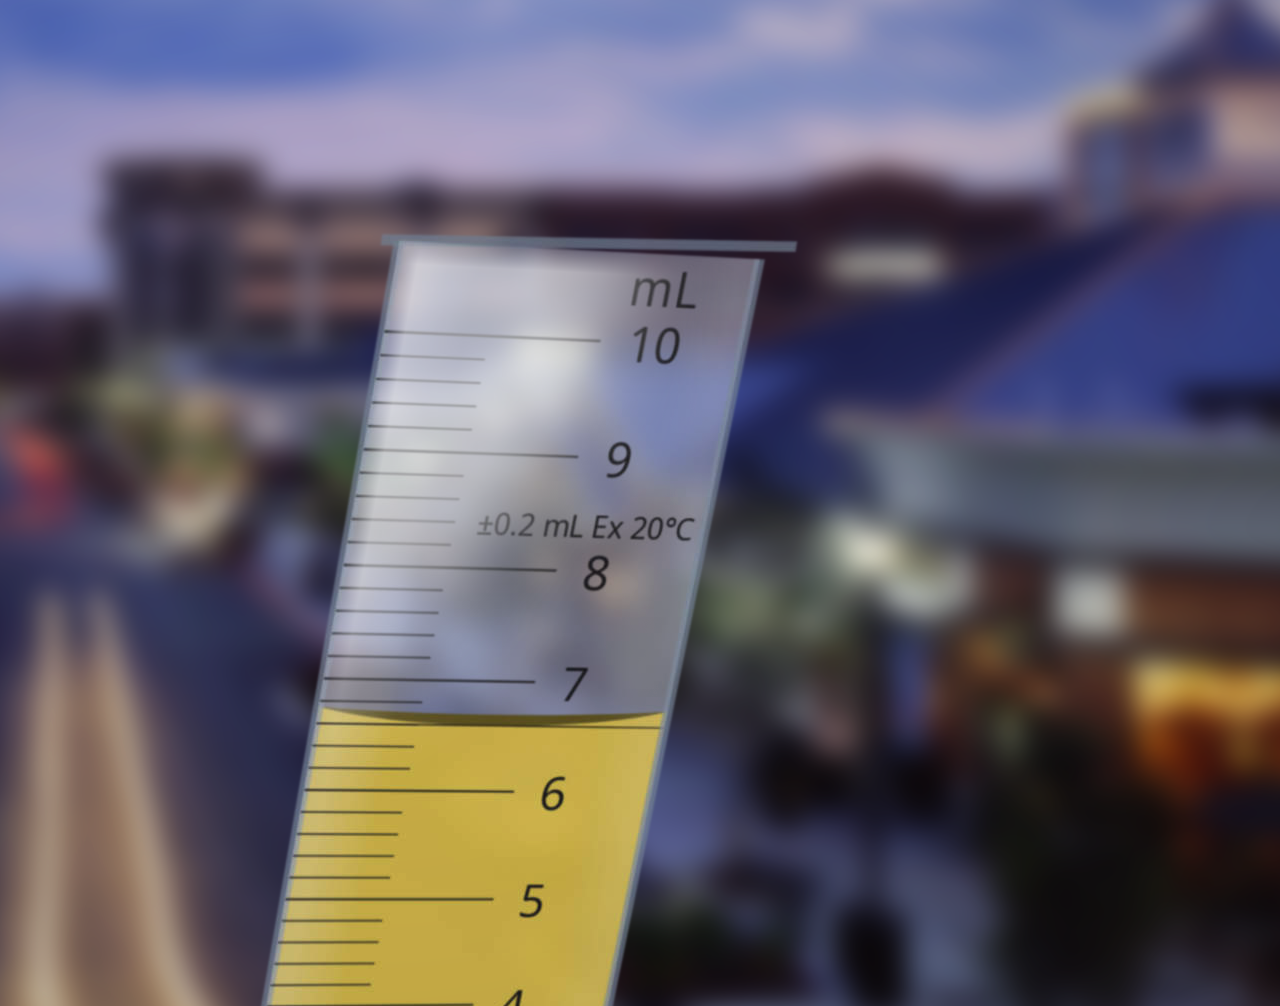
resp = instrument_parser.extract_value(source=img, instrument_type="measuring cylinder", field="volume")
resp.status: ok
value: 6.6 mL
